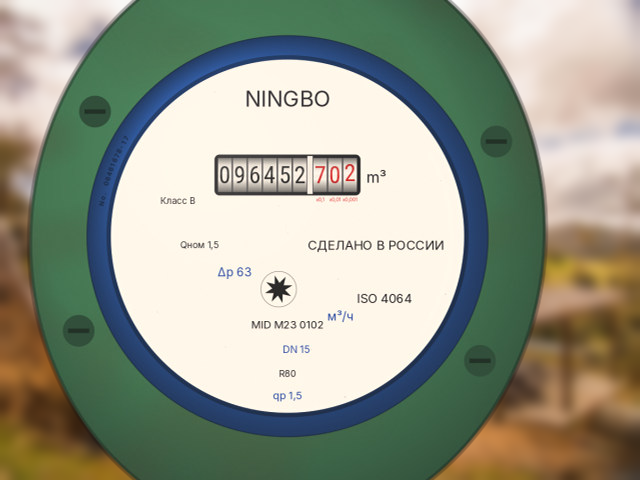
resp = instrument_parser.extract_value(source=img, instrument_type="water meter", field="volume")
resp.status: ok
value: 96452.702 m³
